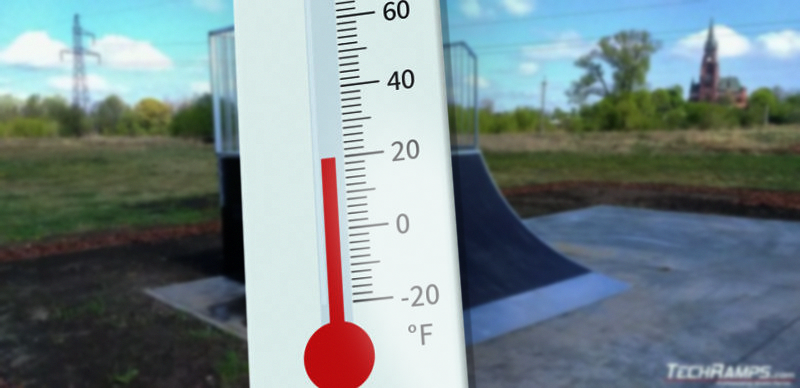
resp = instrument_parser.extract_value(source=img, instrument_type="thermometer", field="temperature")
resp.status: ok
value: 20 °F
